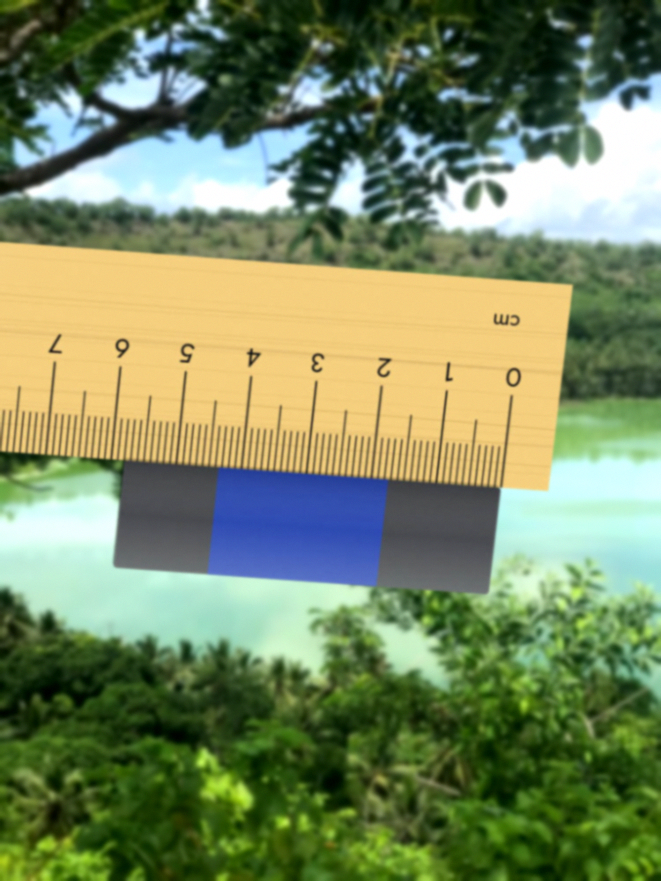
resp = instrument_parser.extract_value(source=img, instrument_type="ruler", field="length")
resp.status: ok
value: 5.8 cm
